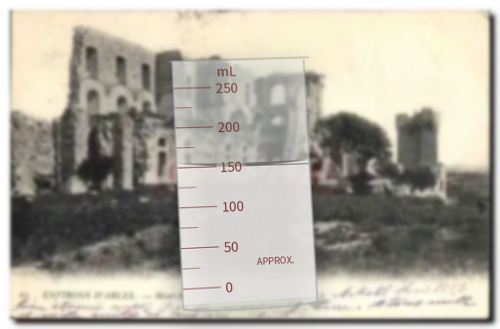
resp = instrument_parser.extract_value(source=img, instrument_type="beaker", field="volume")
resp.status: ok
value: 150 mL
